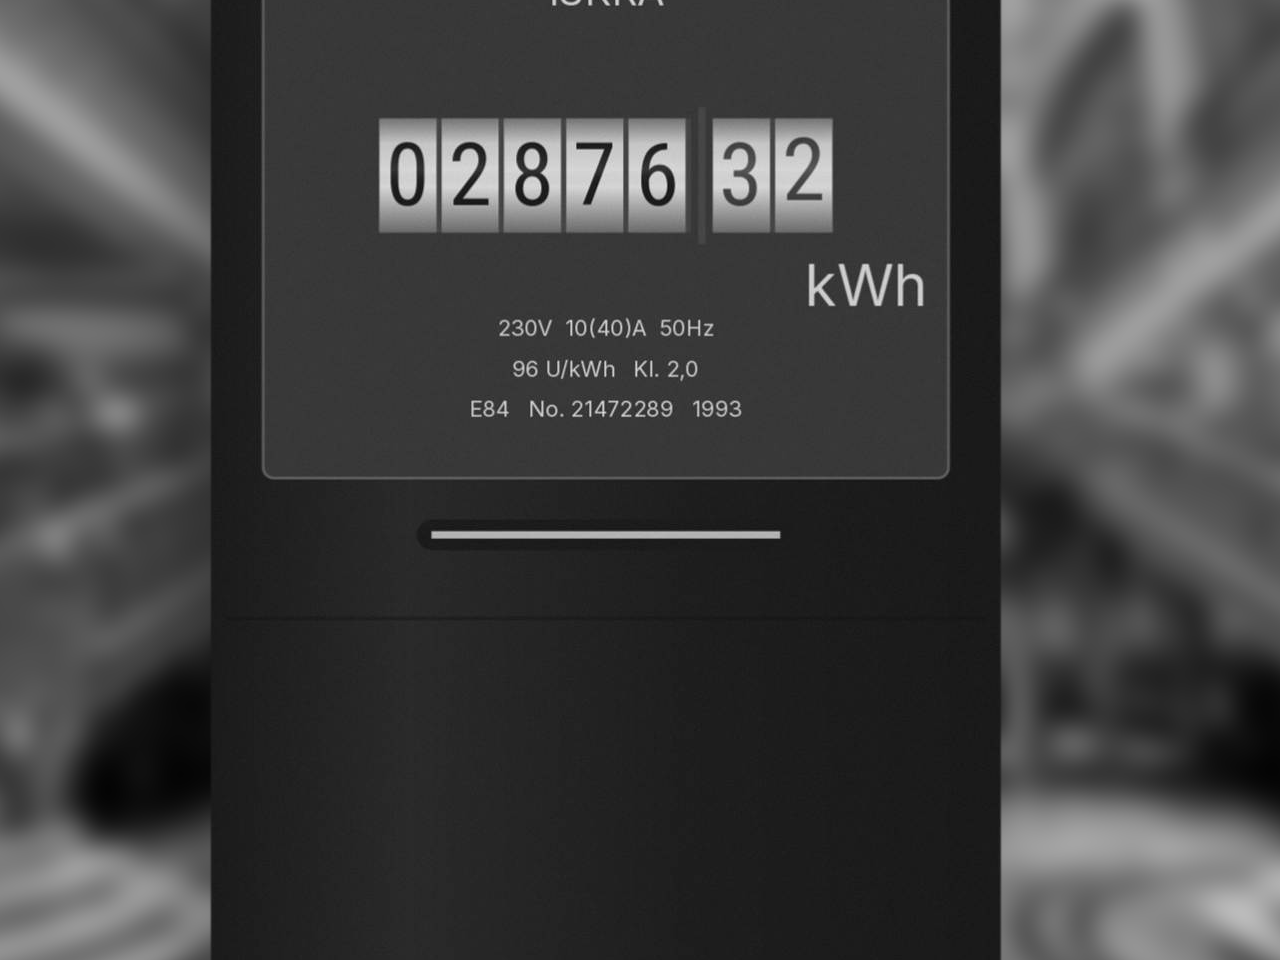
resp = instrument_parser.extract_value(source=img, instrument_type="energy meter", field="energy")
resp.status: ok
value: 2876.32 kWh
